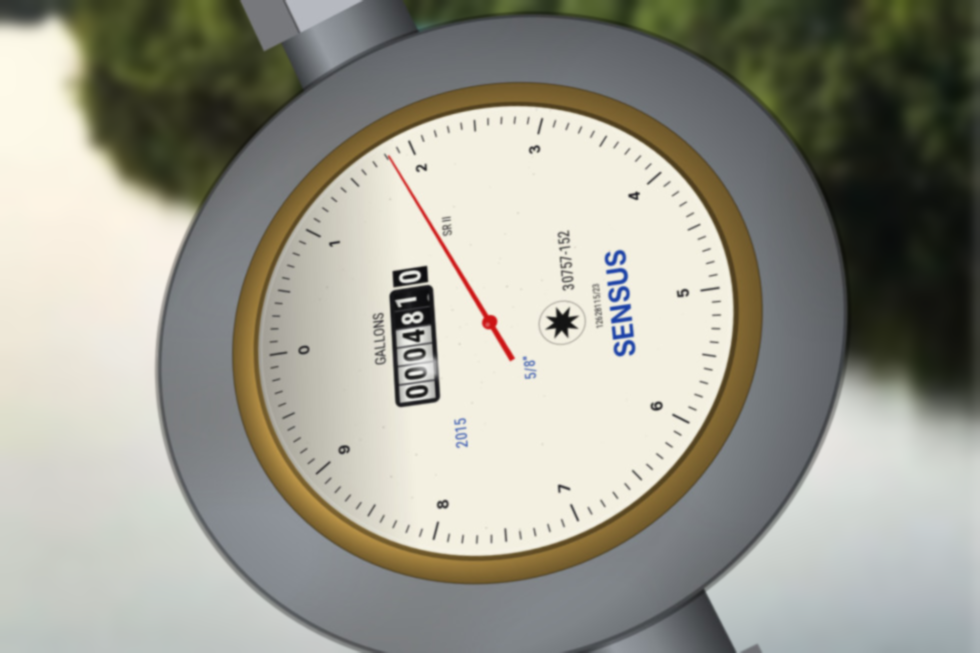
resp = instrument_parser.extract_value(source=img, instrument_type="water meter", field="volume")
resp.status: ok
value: 4811.8 gal
